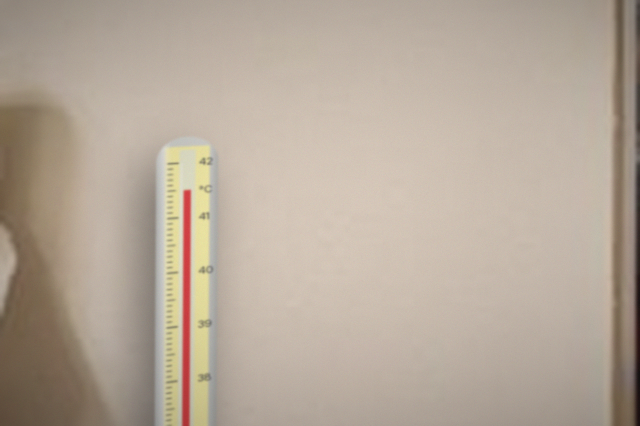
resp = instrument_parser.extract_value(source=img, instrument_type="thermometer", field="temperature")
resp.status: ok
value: 41.5 °C
